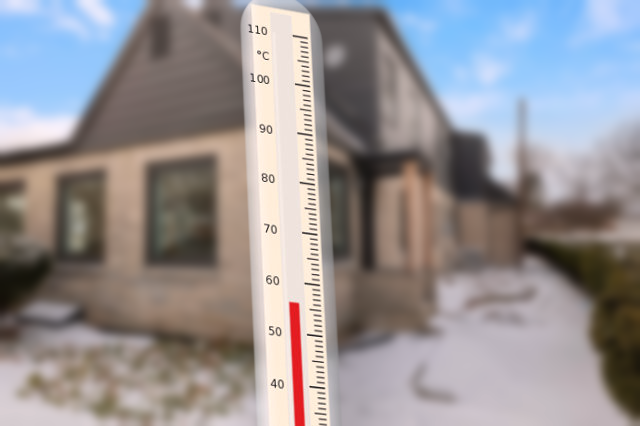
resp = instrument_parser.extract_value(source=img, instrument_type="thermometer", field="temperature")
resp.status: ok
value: 56 °C
